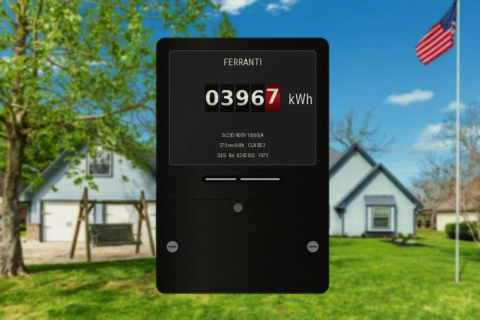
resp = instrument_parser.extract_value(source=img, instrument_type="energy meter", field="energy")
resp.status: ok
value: 396.7 kWh
